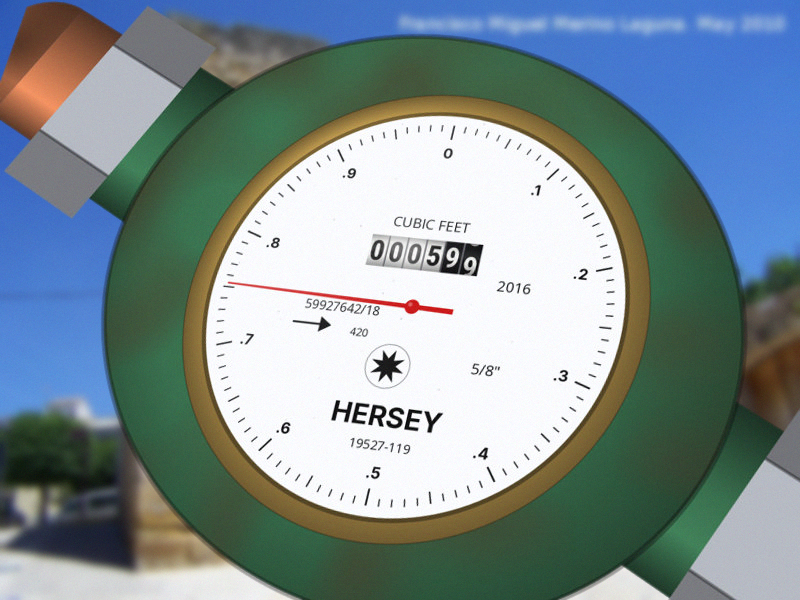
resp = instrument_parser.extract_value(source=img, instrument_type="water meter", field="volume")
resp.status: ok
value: 598.75 ft³
